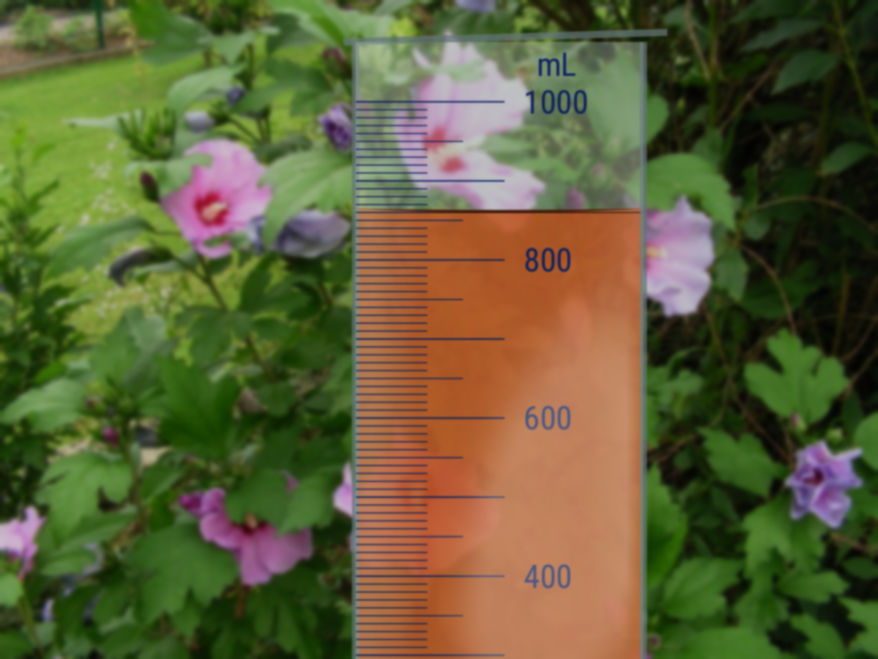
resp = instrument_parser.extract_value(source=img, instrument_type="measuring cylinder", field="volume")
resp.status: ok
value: 860 mL
